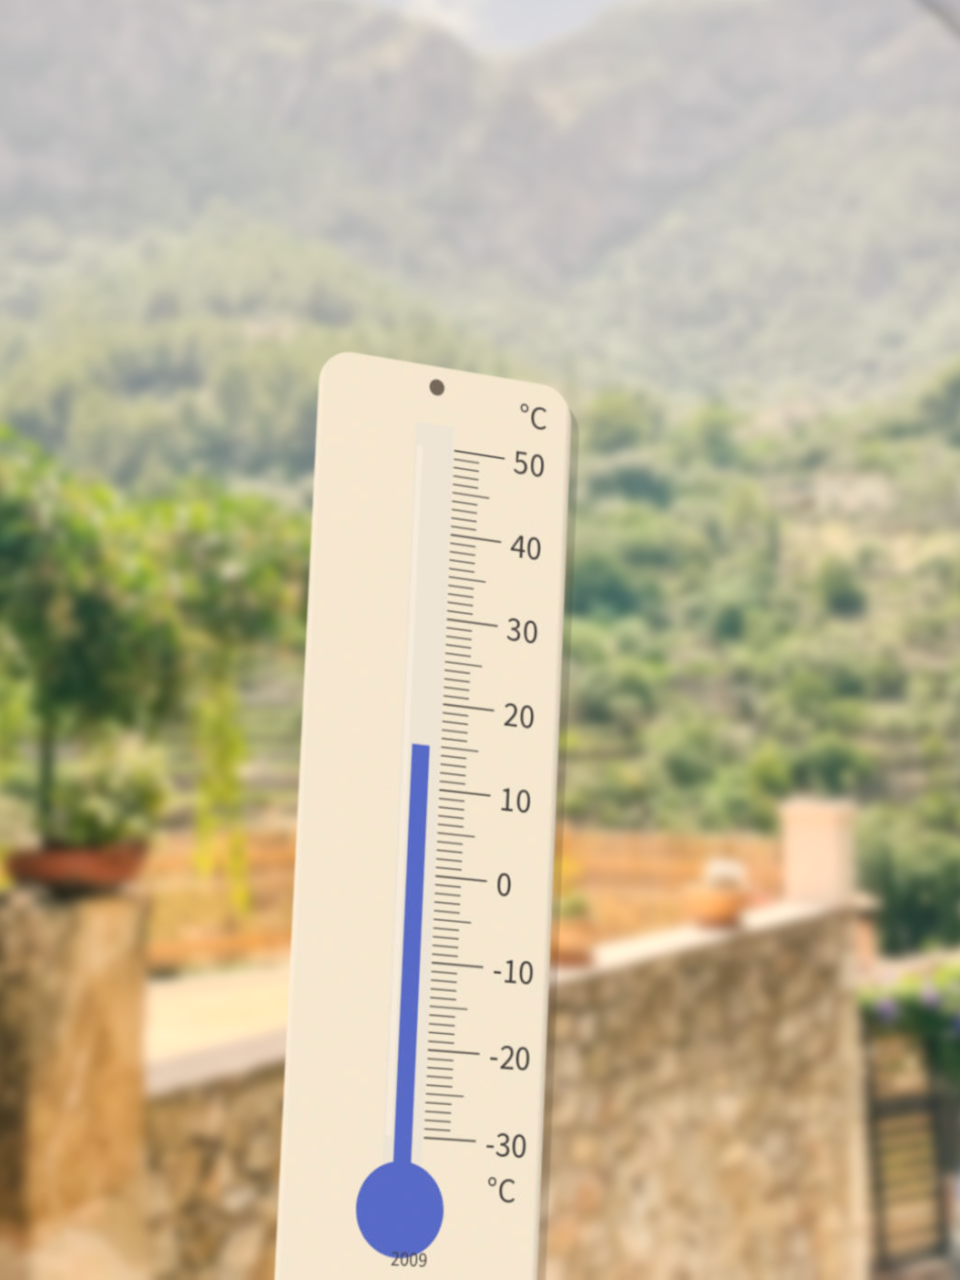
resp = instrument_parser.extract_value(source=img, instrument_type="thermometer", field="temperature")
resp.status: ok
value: 15 °C
